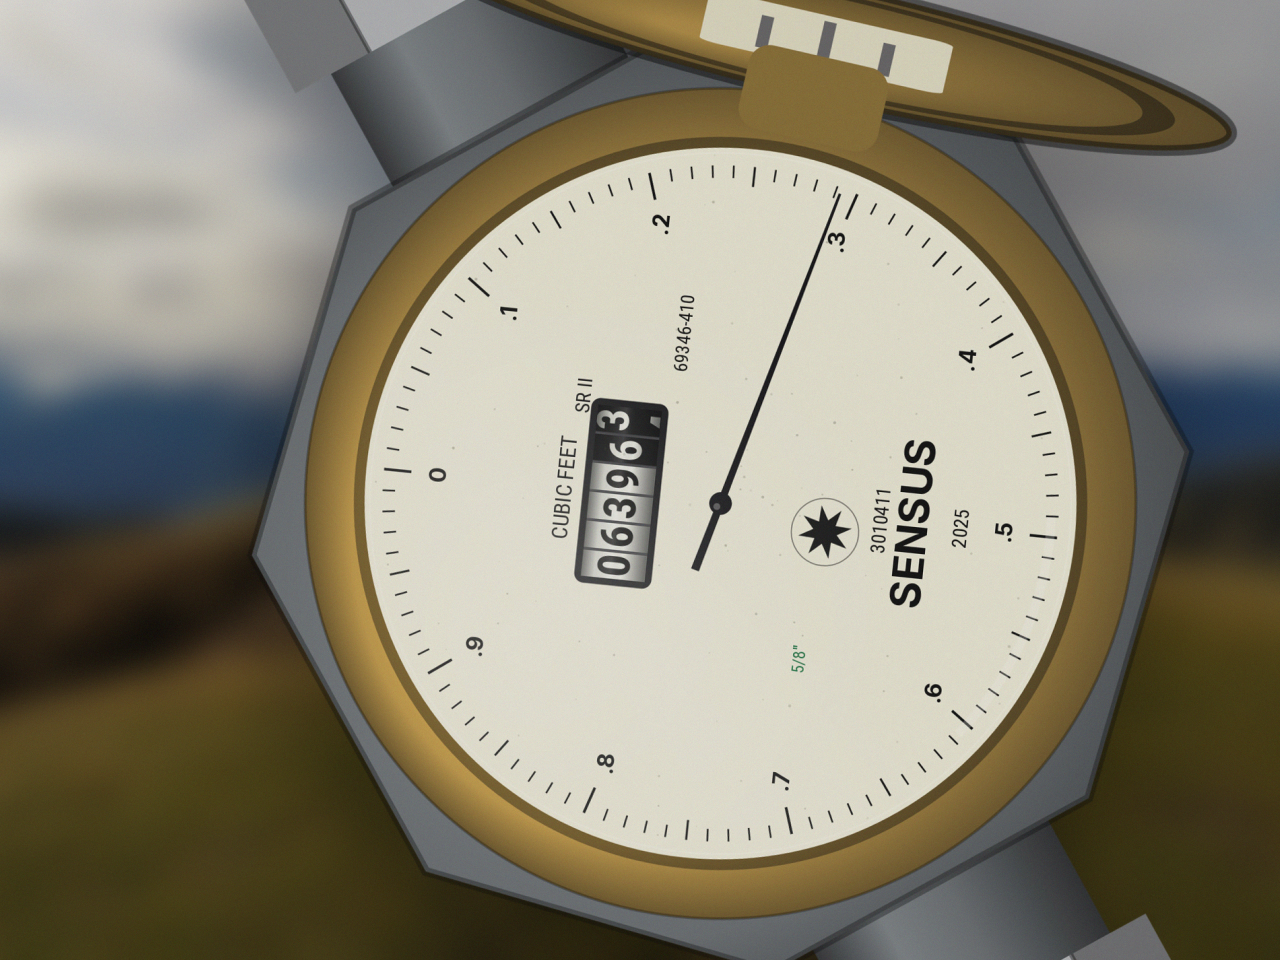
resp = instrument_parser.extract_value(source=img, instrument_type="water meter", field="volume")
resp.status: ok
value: 63963.29 ft³
